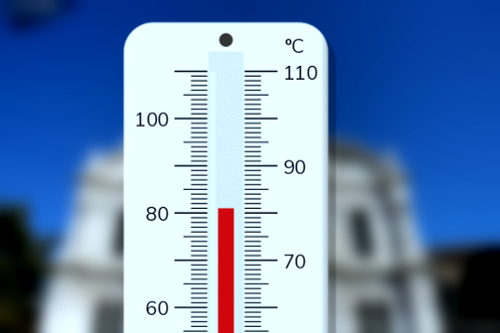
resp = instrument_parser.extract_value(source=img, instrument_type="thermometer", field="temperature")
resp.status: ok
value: 81 °C
